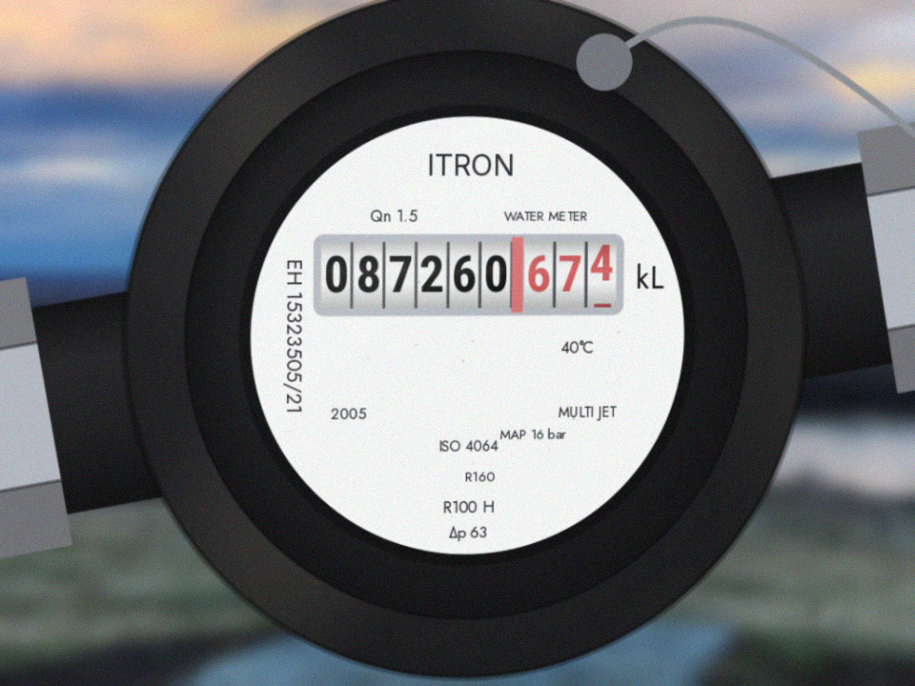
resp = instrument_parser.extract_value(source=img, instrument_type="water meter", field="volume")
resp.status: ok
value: 87260.674 kL
